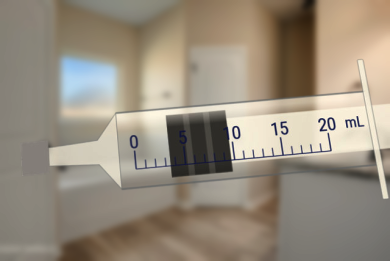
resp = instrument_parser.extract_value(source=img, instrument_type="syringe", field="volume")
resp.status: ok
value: 3.5 mL
